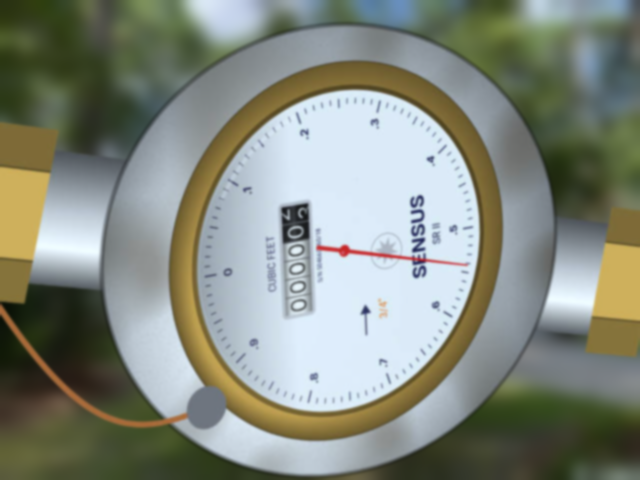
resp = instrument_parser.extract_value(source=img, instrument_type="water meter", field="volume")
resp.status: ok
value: 2.54 ft³
